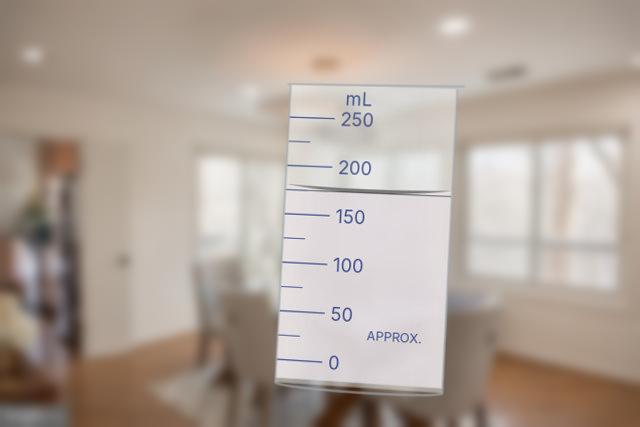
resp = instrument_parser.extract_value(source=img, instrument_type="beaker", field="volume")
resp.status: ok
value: 175 mL
